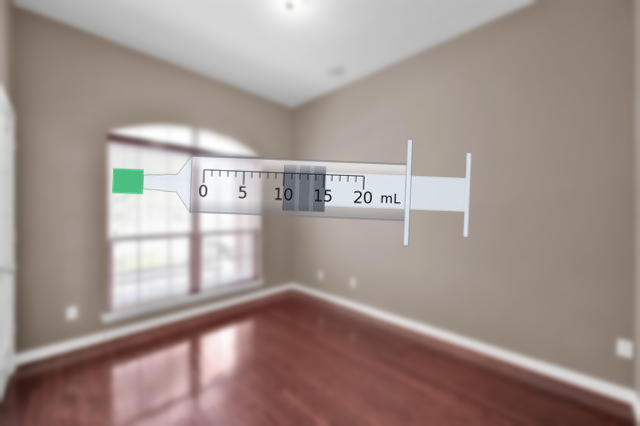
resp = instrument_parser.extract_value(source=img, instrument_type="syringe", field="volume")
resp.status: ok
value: 10 mL
